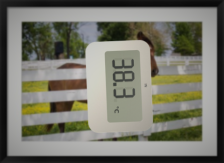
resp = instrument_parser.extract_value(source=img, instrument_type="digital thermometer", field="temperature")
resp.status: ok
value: 38.3 °C
